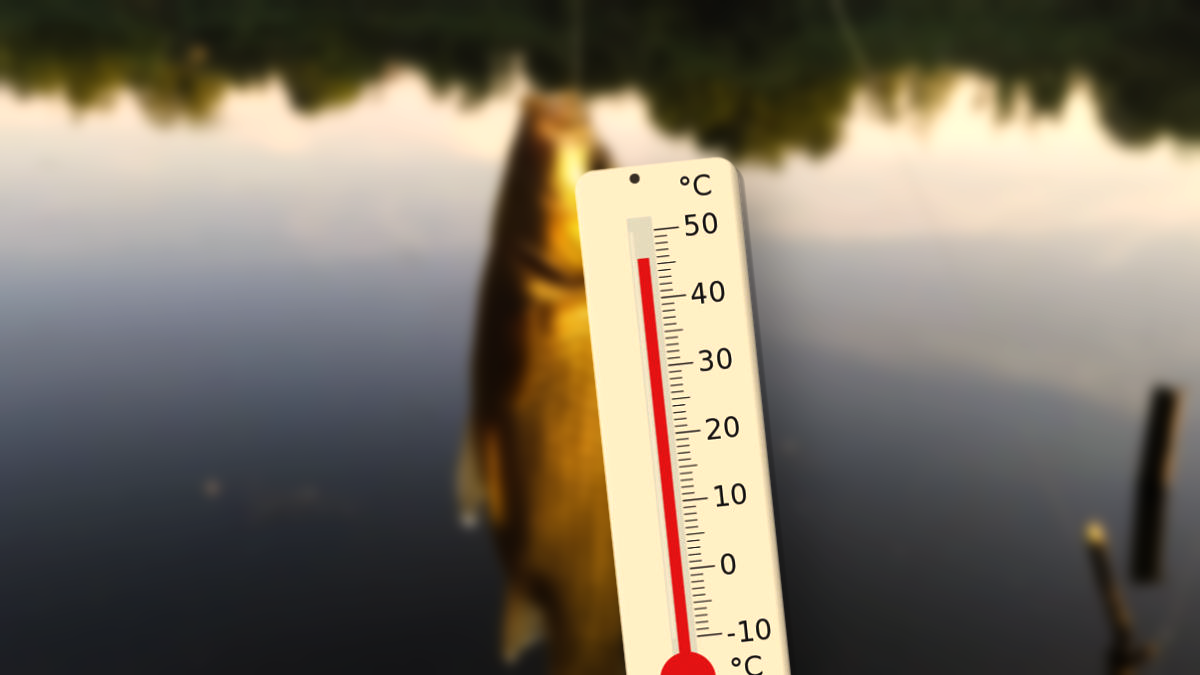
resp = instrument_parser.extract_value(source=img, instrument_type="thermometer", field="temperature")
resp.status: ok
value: 46 °C
